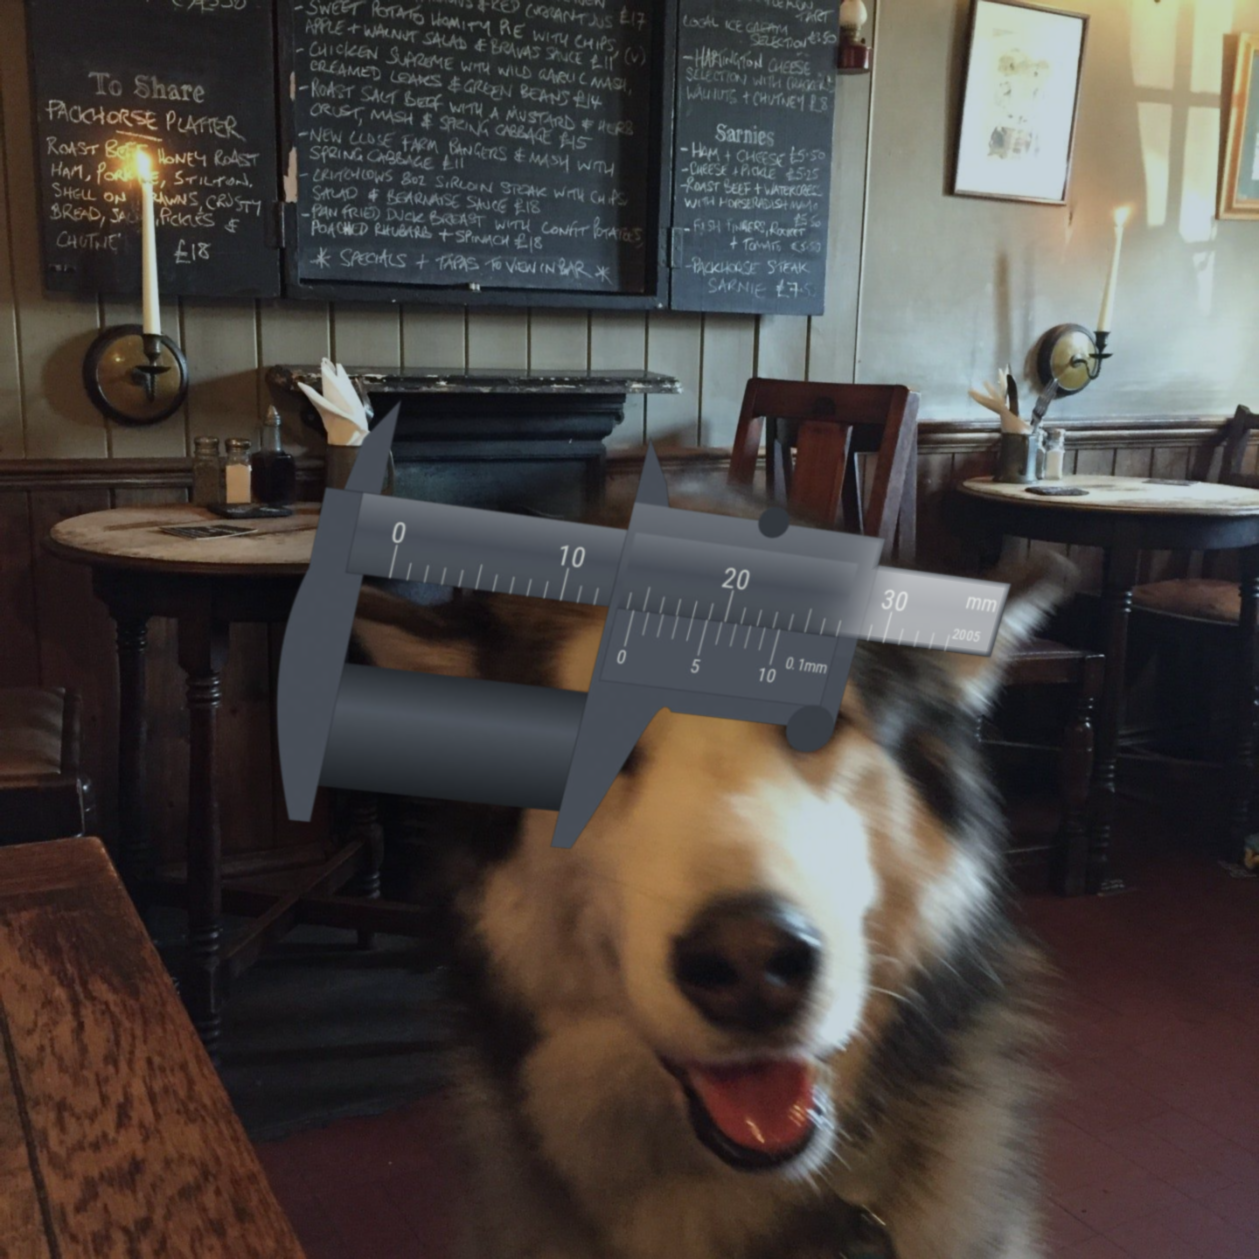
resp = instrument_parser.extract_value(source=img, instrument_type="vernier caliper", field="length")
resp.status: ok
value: 14.4 mm
